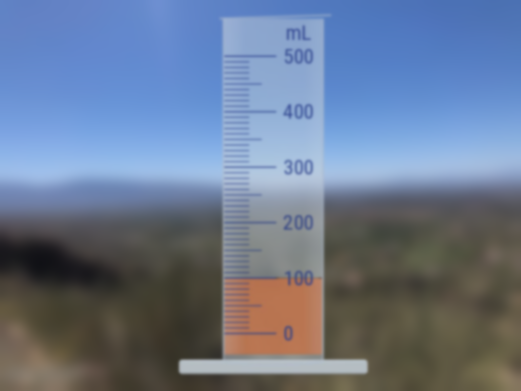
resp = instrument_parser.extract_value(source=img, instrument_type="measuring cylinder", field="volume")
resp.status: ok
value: 100 mL
